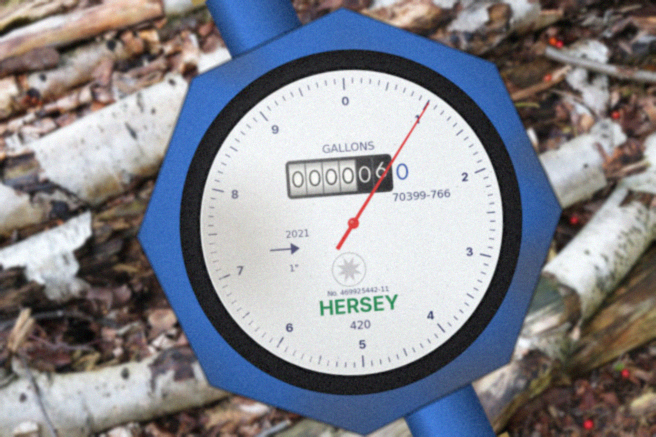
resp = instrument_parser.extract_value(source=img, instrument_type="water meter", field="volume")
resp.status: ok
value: 61.0 gal
